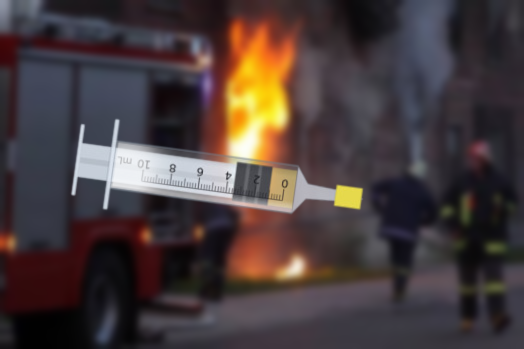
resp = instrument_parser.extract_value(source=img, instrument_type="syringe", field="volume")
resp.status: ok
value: 1 mL
